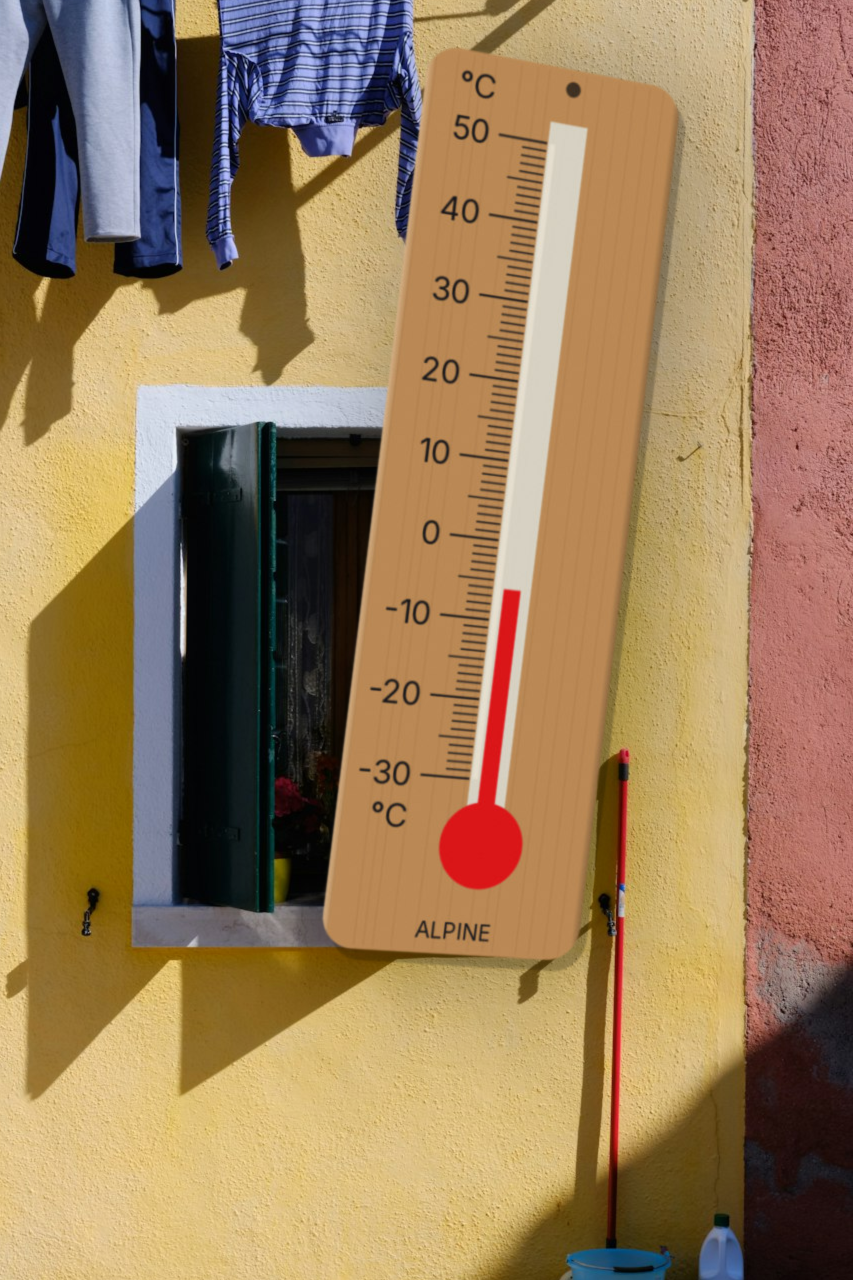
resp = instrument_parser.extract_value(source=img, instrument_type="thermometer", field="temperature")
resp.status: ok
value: -6 °C
